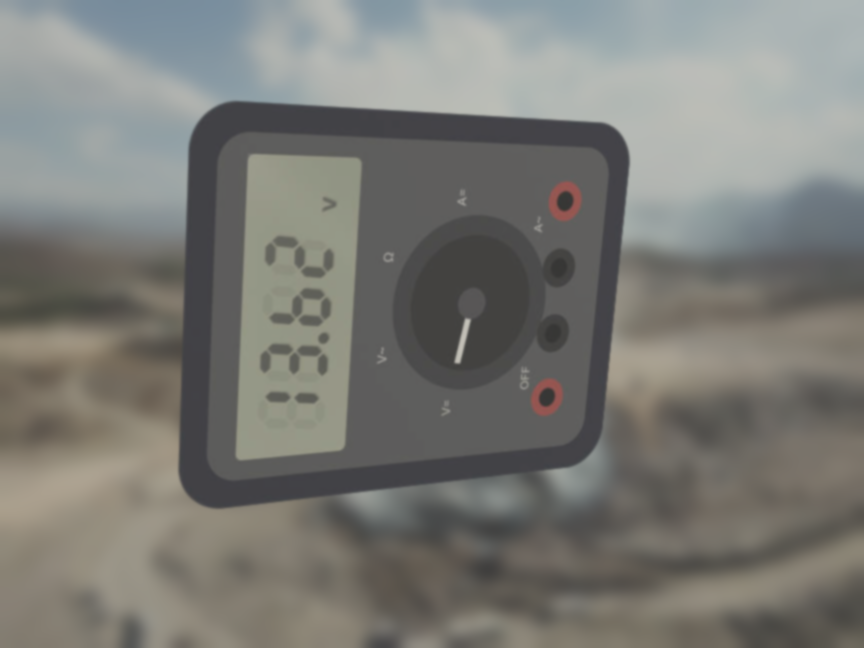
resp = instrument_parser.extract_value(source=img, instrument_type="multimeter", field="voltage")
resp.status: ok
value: 13.62 V
